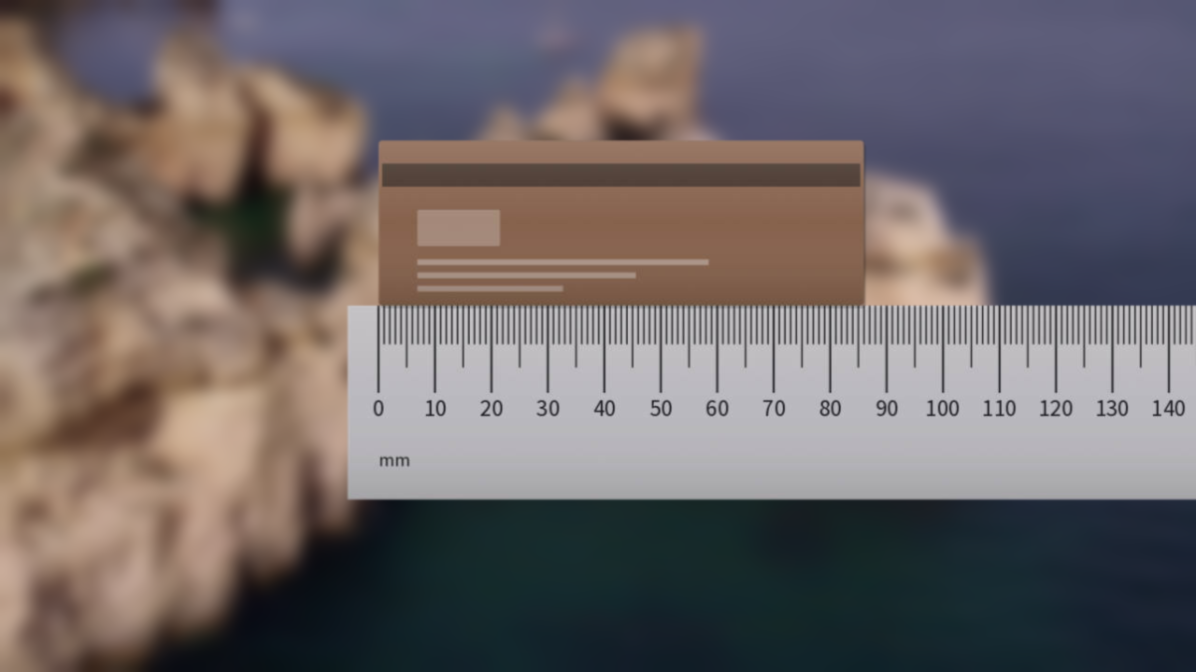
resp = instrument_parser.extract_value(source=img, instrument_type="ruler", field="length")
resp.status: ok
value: 86 mm
